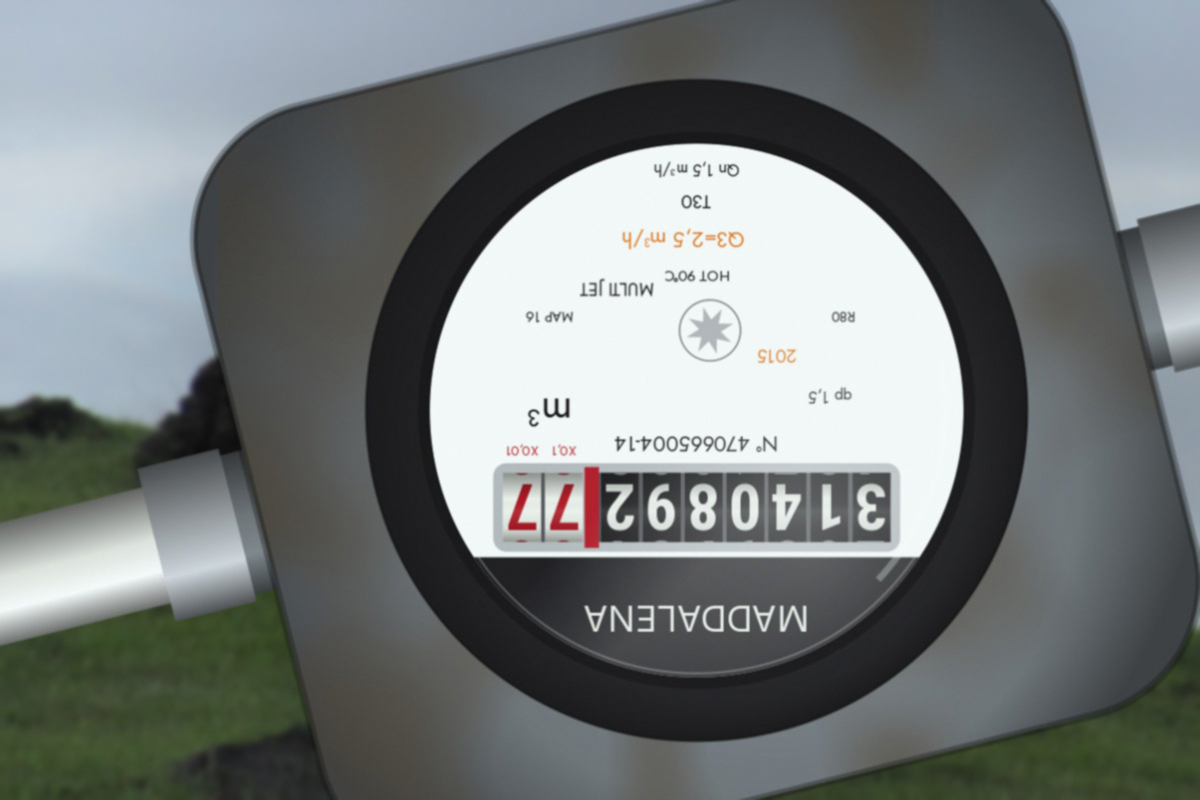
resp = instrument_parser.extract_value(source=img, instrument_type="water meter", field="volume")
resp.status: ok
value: 3140892.77 m³
